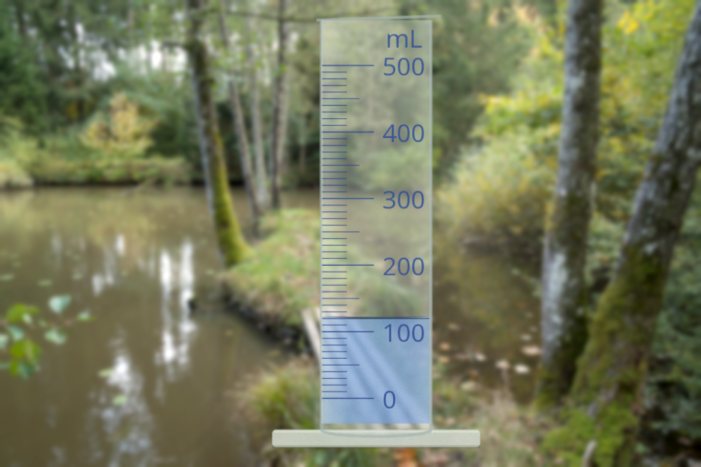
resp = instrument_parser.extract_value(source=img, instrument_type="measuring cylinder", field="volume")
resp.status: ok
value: 120 mL
